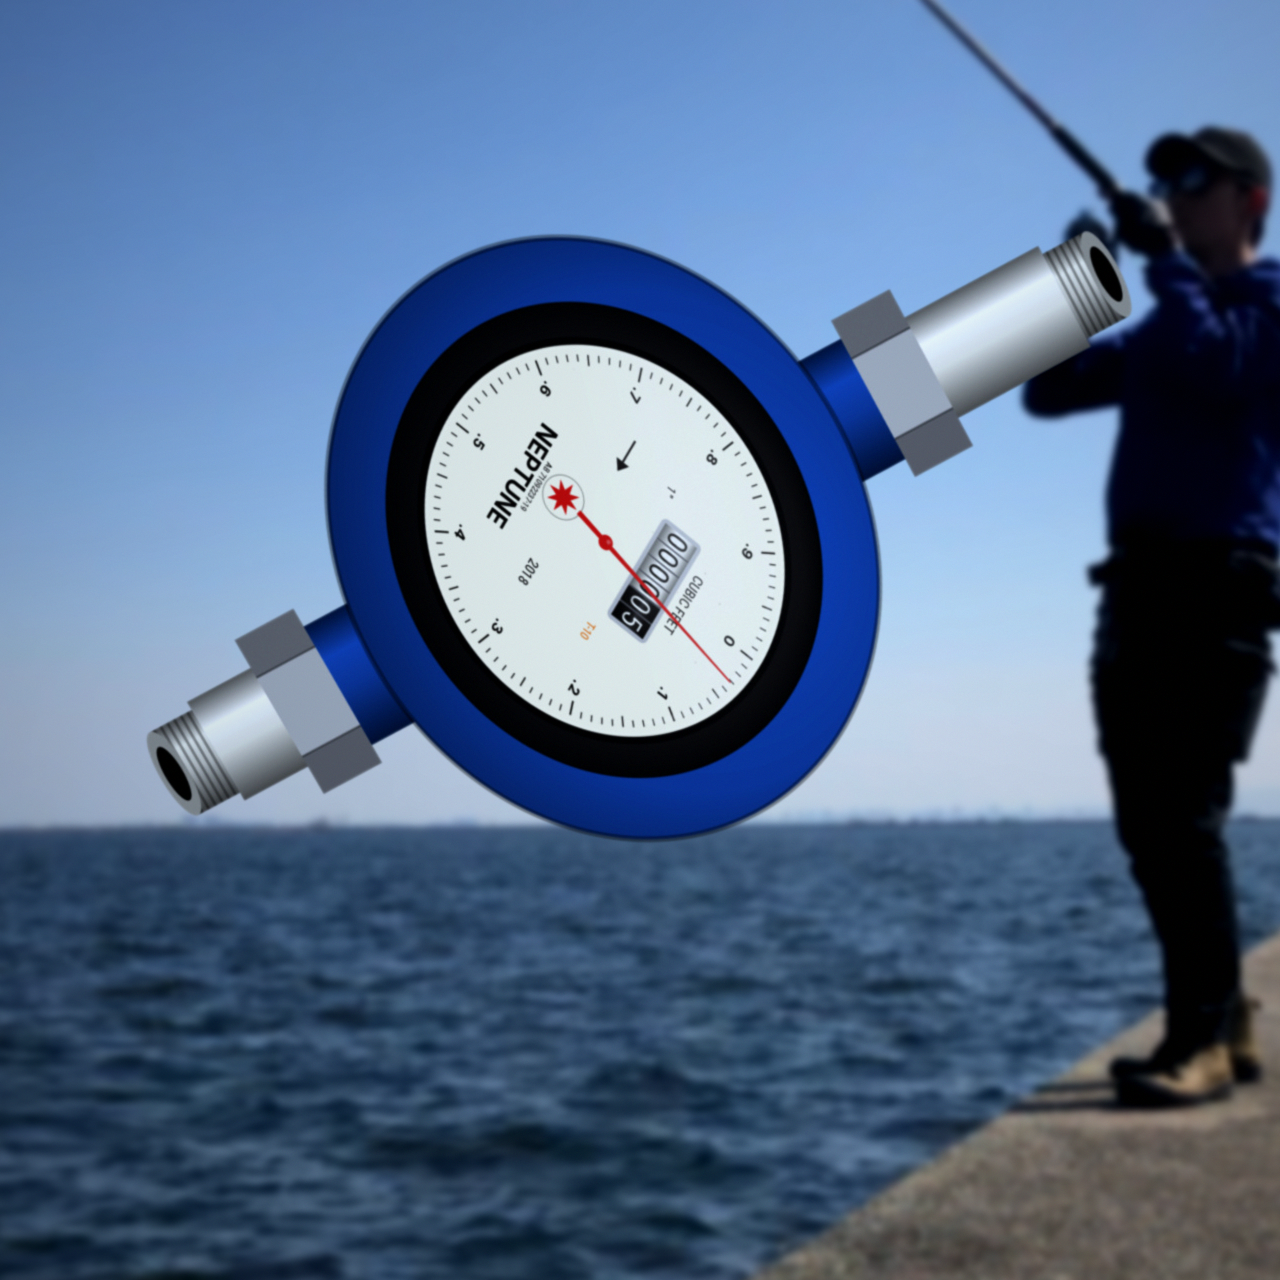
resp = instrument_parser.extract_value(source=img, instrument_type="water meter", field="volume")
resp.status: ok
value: 5.03 ft³
